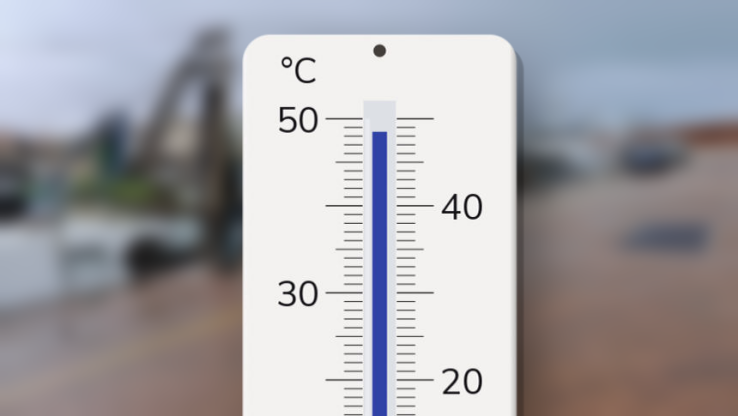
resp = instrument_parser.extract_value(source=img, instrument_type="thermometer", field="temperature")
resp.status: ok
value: 48.5 °C
